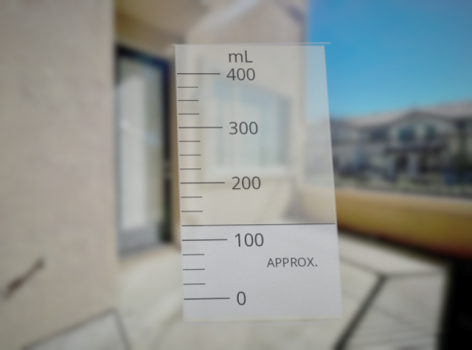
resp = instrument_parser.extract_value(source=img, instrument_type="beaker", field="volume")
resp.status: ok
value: 125 mL
